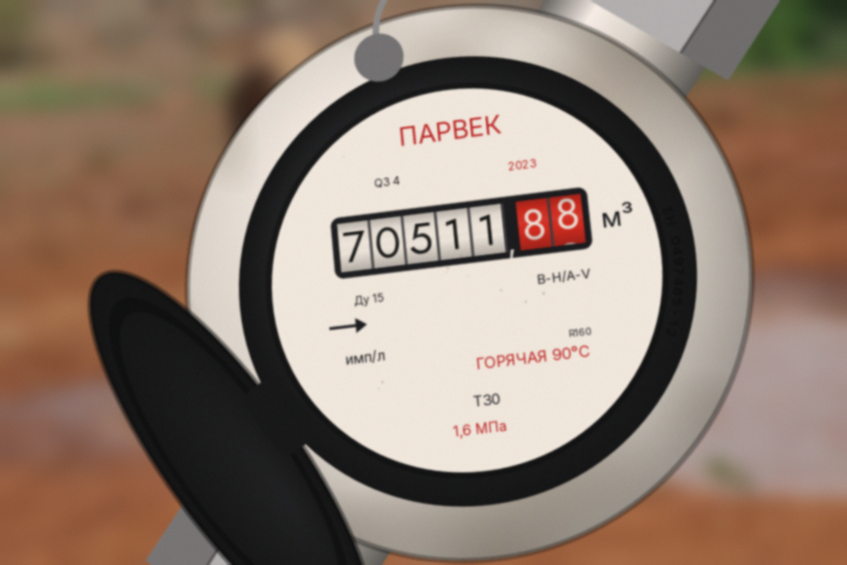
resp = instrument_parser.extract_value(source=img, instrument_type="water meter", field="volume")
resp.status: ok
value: 70511.88 m³
